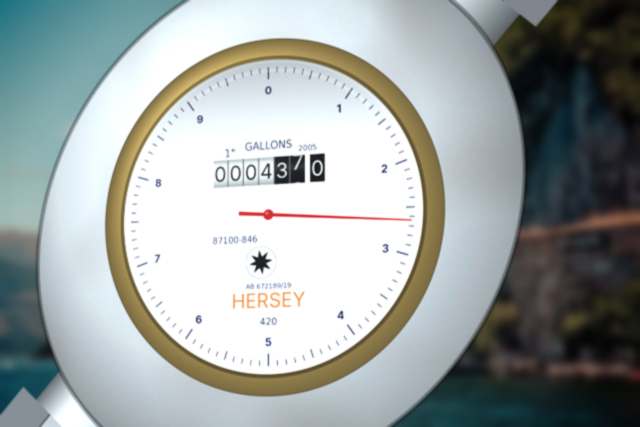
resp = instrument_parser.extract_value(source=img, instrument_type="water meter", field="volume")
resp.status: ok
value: 4372.6 gal
